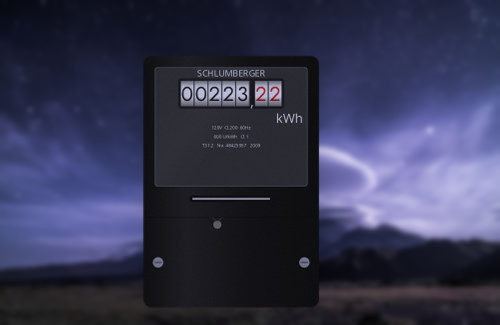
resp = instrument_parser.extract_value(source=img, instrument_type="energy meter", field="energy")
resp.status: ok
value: 223.22 kWh
